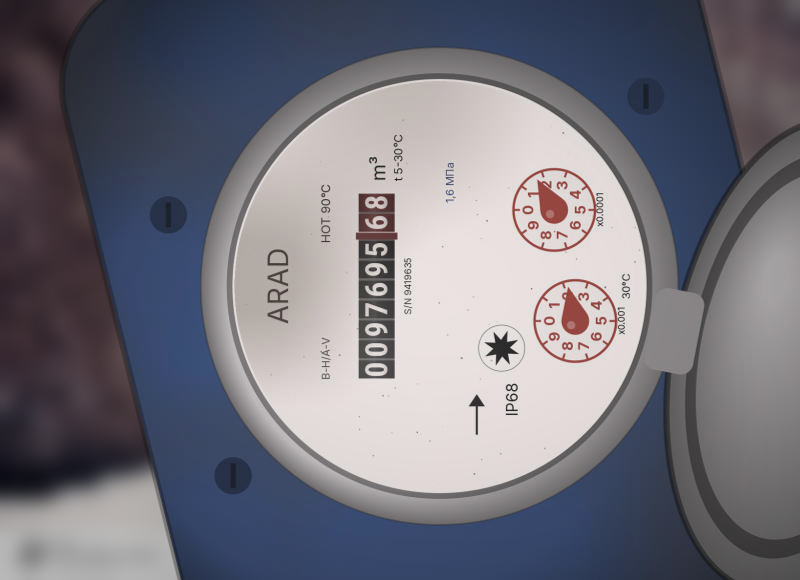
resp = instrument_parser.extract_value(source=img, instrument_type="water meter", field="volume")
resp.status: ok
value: 97695.6821 m³
